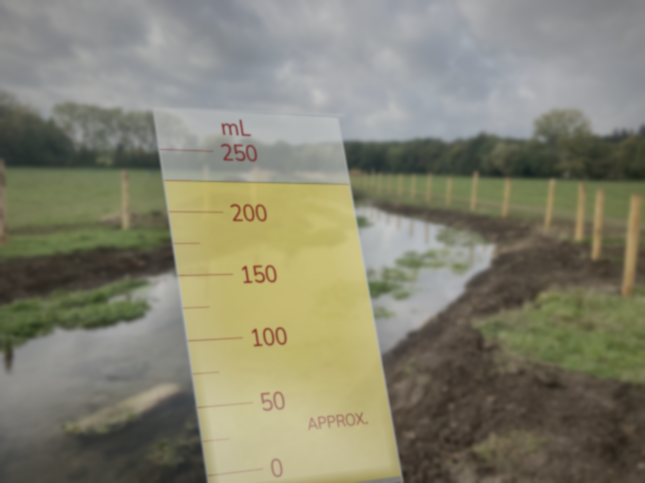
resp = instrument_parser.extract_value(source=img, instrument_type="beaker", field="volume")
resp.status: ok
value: 225 mL
